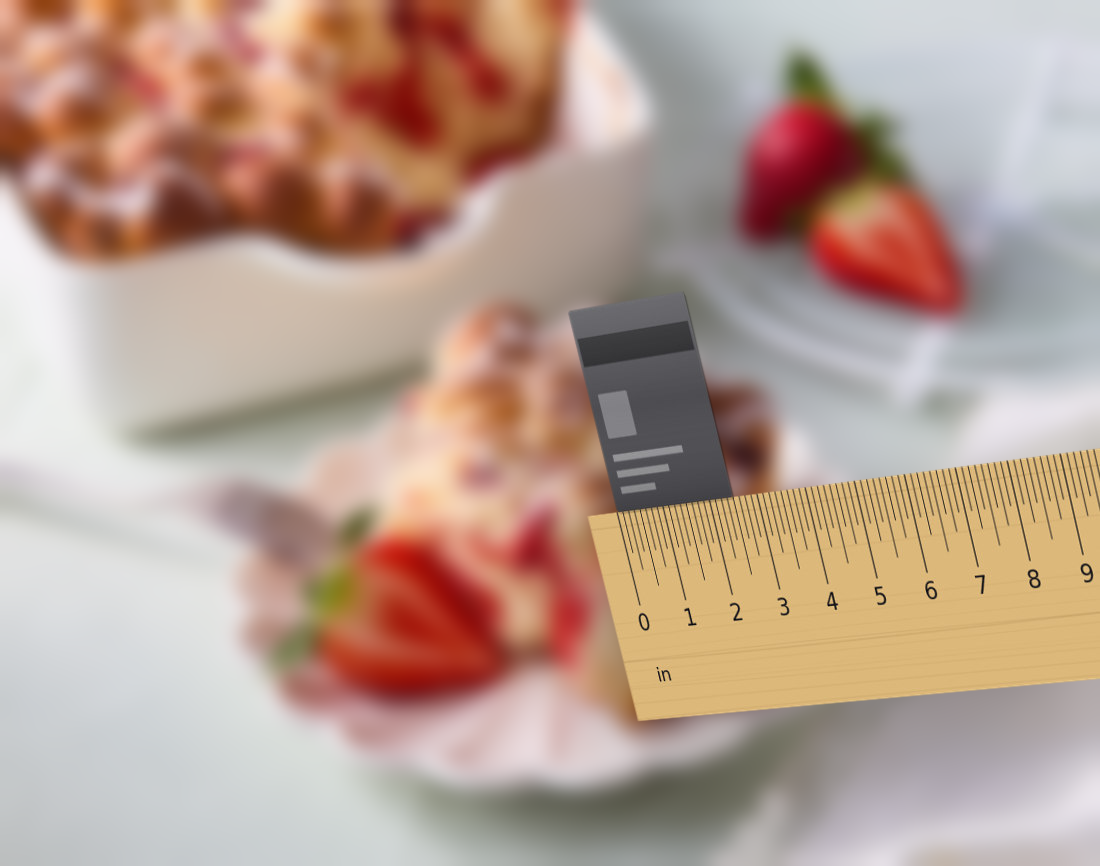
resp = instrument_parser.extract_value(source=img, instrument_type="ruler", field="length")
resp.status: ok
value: 2.5 in
